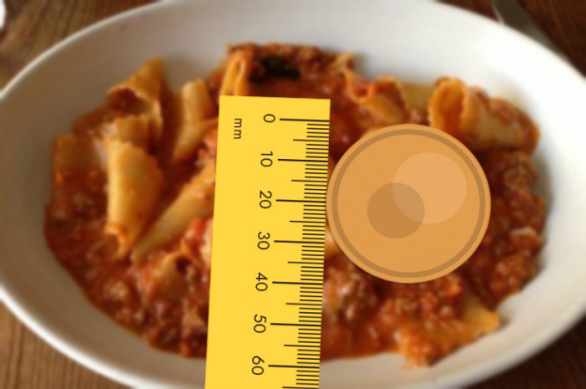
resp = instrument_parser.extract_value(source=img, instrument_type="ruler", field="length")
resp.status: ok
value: 39 mm
